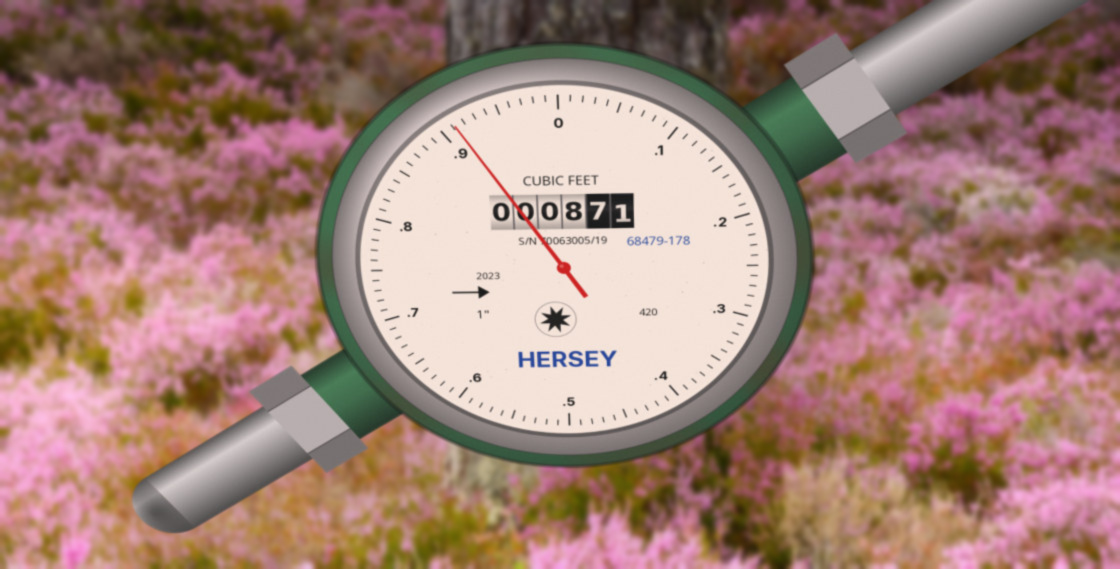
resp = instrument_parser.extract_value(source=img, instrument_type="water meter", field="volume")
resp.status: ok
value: 870.91 ft³
